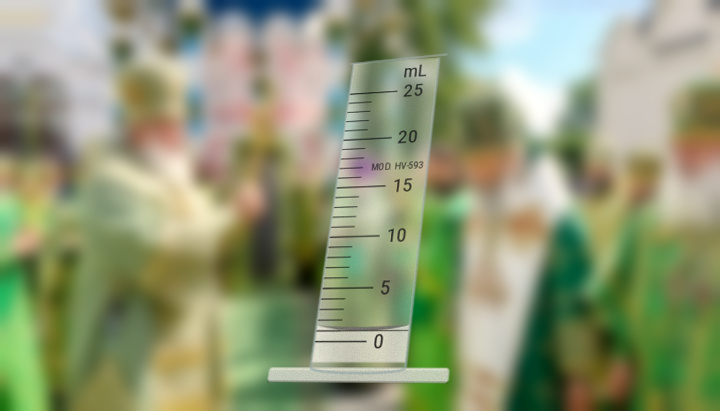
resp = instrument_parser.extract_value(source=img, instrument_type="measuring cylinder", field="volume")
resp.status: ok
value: 1 mL
